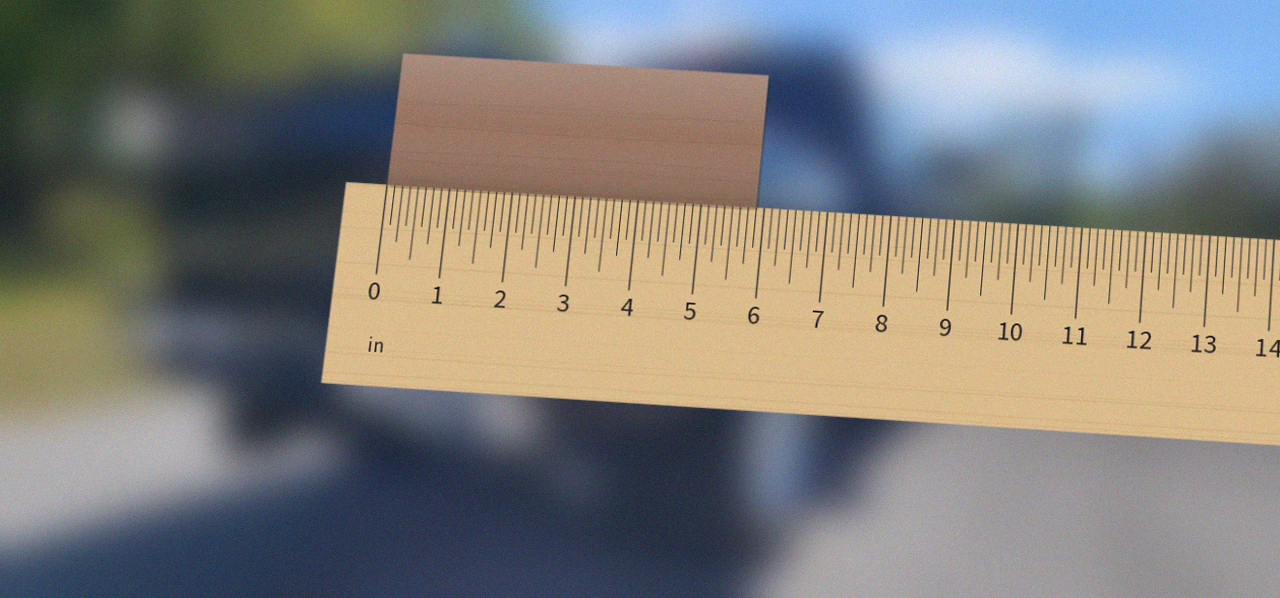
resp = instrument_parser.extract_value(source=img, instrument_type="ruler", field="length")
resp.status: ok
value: 5.875 in
